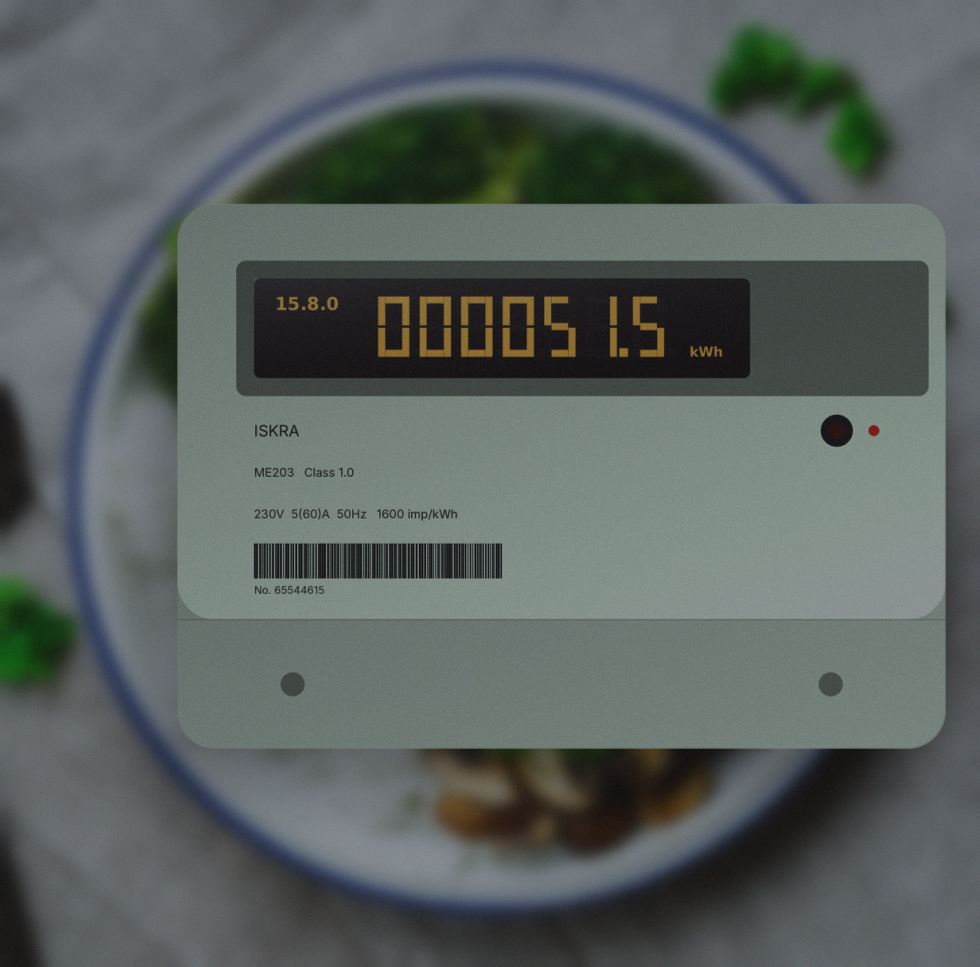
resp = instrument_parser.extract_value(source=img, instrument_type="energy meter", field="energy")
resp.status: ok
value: 51.5 kWh
